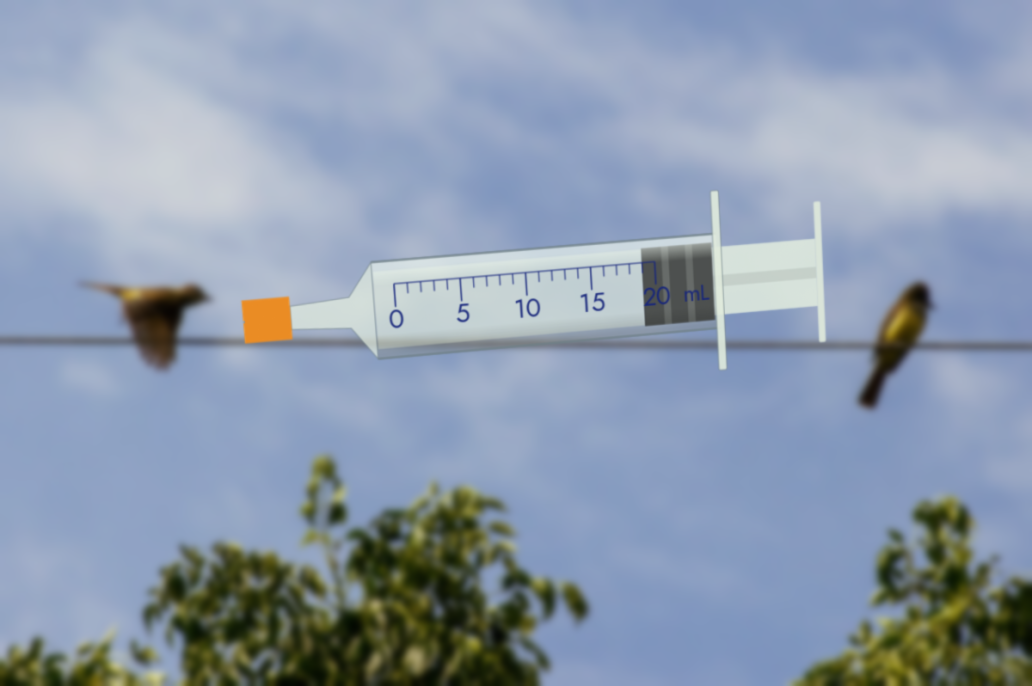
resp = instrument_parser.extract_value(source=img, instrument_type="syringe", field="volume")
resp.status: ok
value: 19 mL
